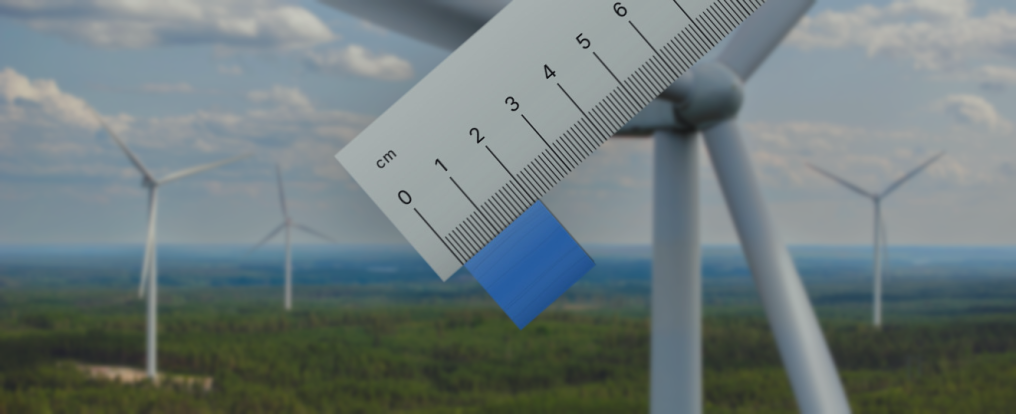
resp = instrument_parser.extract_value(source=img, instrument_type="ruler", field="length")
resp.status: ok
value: 2.1 cm
